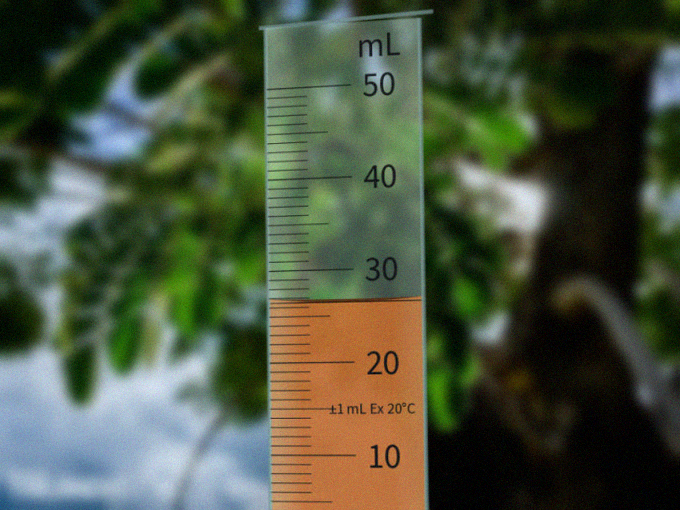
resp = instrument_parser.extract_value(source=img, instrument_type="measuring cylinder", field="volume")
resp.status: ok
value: 26.5 mL
